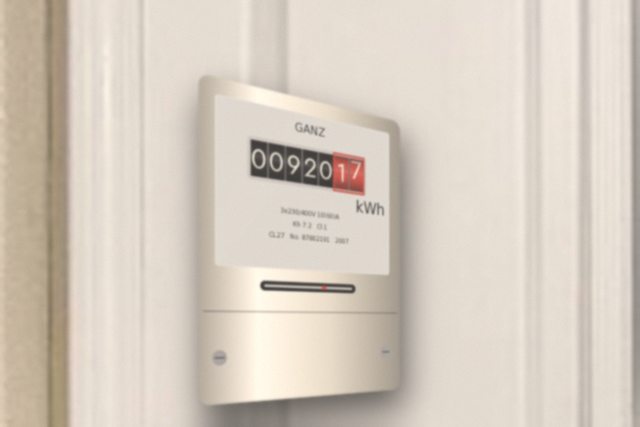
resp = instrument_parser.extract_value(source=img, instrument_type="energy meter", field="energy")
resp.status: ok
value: 920.17 kWh
